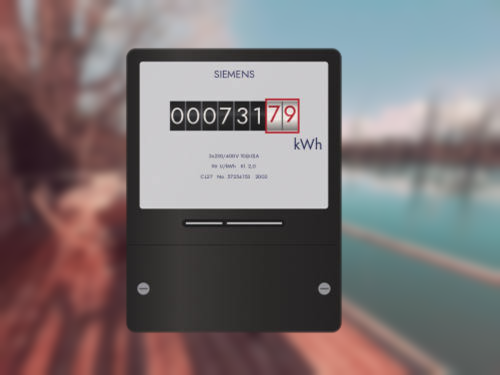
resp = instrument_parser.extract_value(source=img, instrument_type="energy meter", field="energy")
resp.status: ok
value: 731.79 kWh
